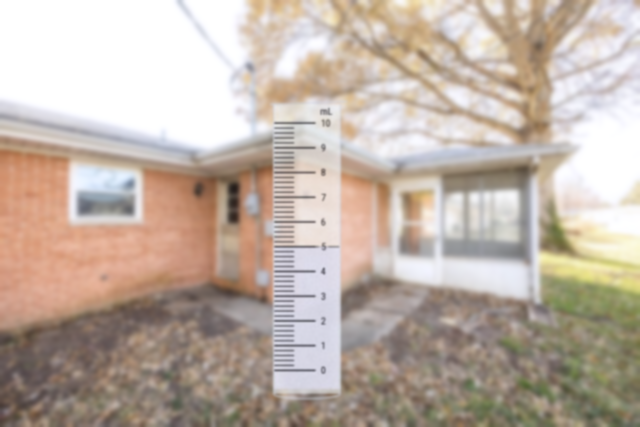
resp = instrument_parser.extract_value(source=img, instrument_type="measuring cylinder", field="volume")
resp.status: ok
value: 5 mL
